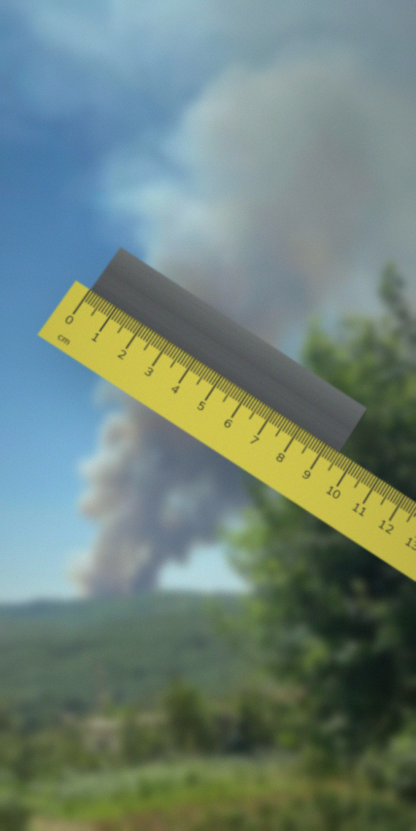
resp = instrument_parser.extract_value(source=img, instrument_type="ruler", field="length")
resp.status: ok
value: 9.5 cm
